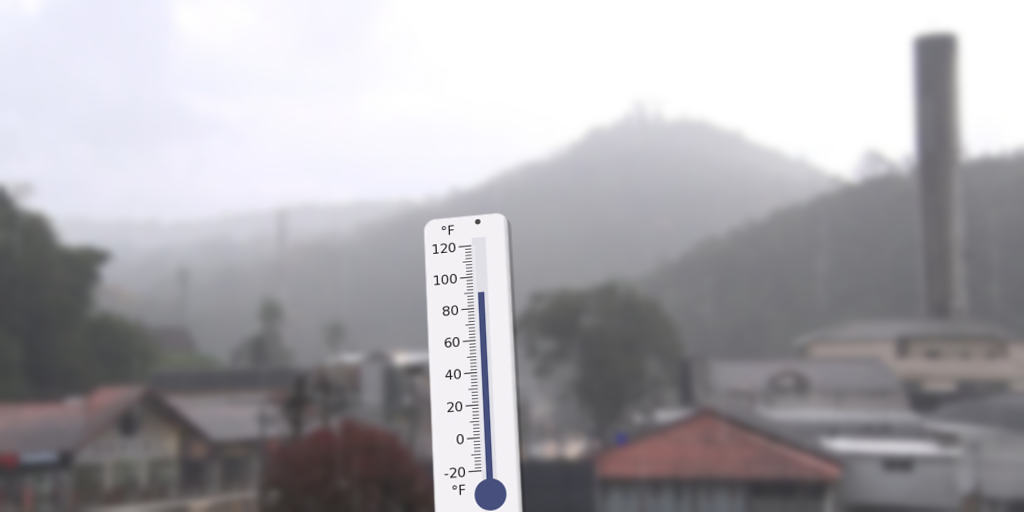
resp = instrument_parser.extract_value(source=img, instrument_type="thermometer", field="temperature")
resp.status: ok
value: 90 °F
